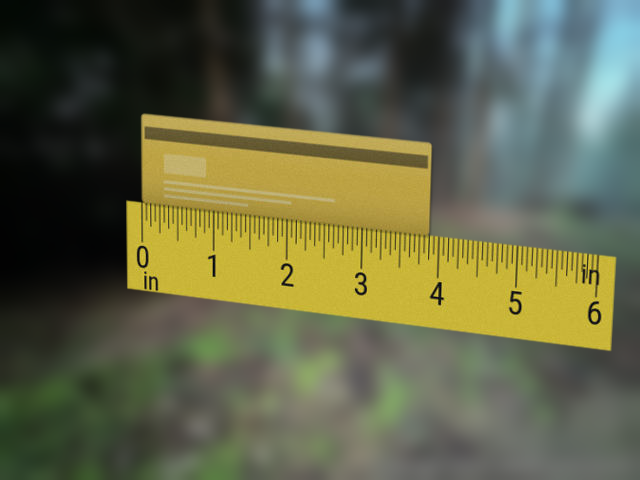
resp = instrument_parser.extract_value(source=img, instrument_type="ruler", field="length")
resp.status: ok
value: 3.875 in
